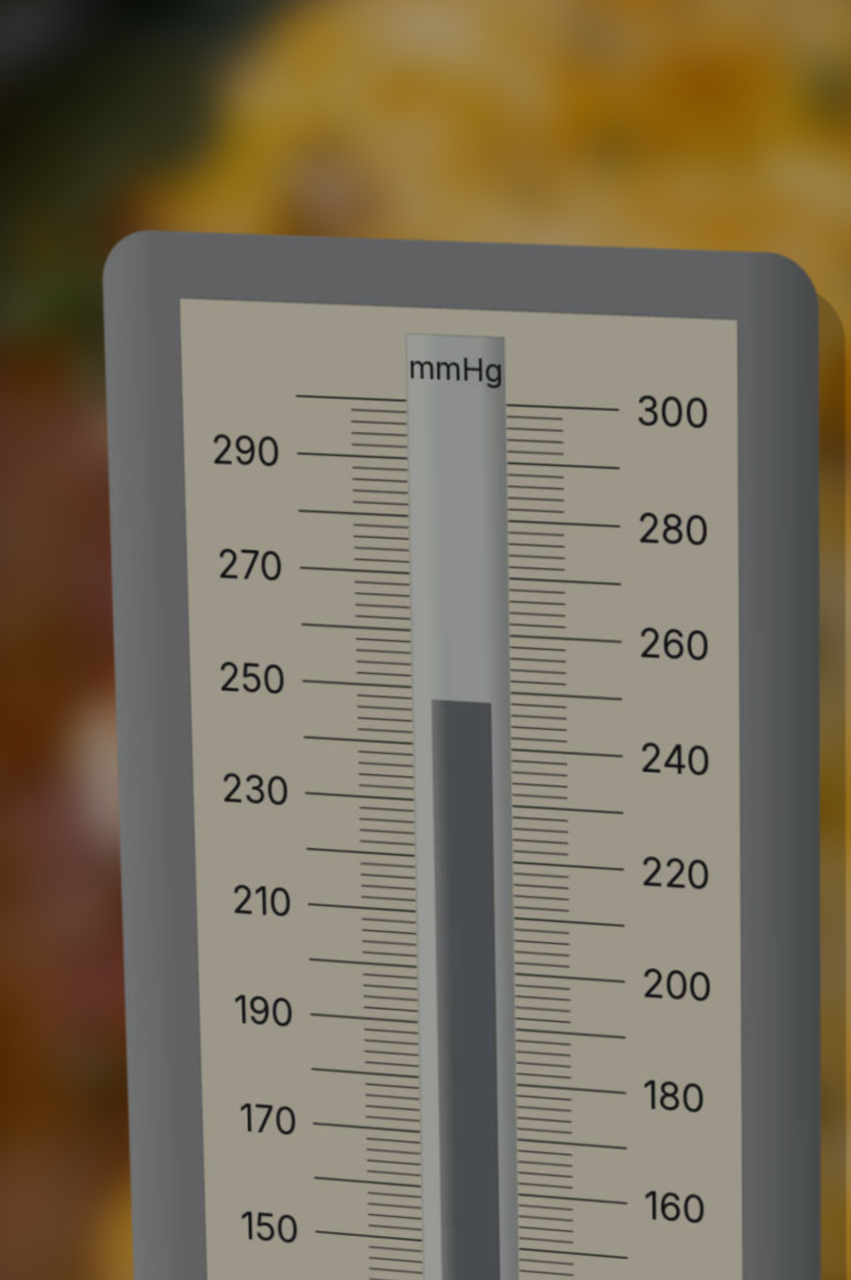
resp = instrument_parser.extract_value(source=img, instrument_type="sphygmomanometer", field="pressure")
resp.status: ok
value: 248 mmHg
